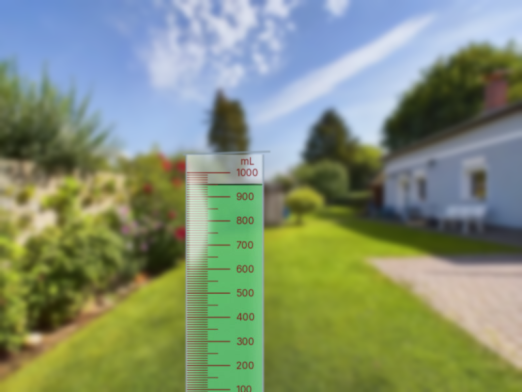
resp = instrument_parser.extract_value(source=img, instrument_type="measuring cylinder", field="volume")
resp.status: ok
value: 950 mL
